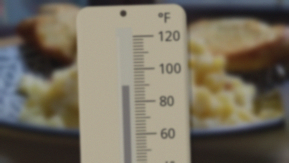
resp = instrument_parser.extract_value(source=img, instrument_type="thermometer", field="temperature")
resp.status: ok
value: 90 °F
